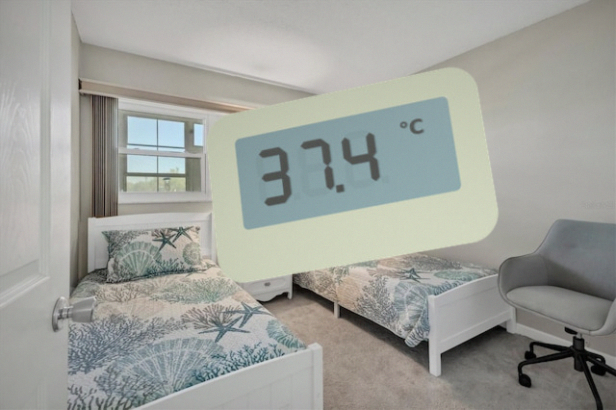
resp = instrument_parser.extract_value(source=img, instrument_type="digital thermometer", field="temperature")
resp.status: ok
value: 37.4 °C
